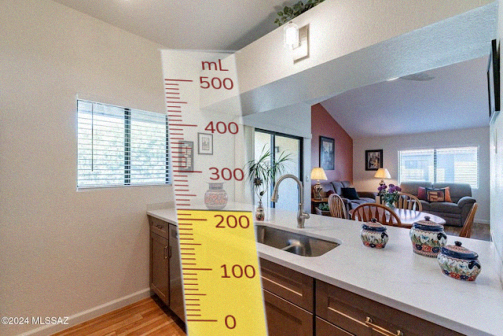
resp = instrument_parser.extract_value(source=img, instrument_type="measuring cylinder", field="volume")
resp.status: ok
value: 220 mL
